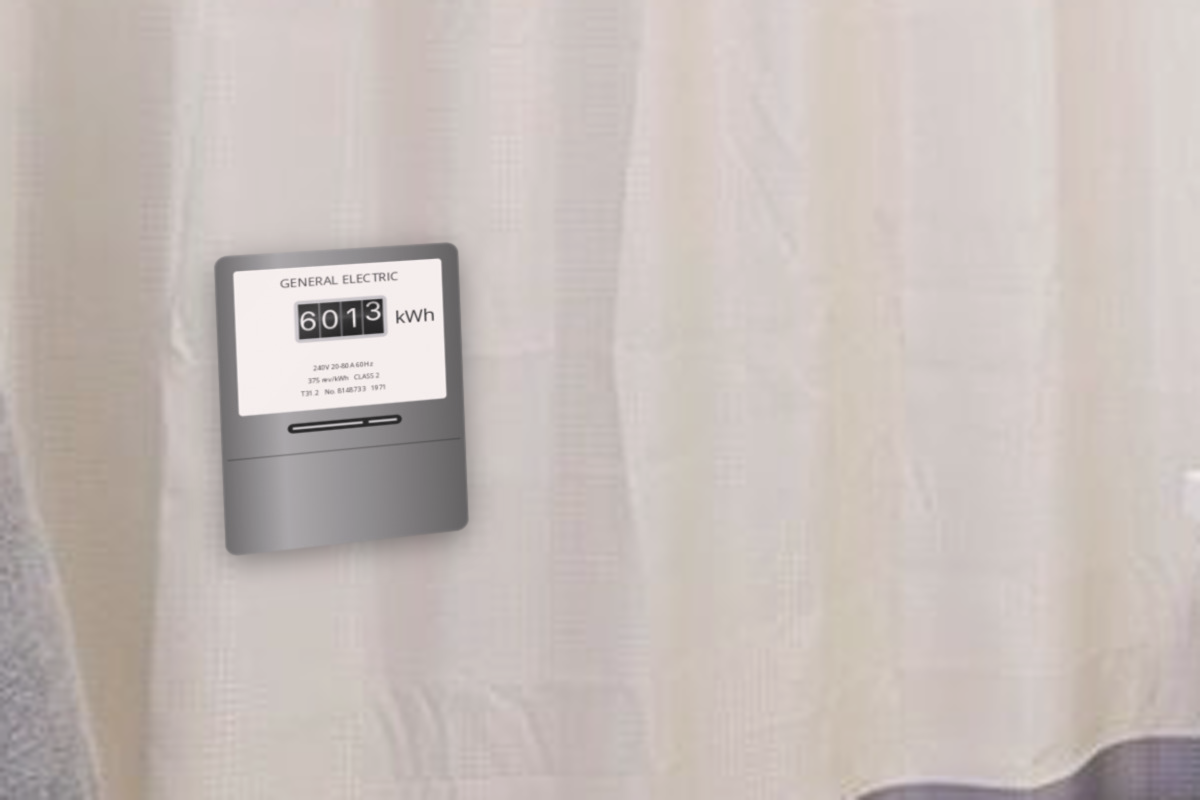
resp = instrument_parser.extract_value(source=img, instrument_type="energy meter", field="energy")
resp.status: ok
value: 6013 kWh
